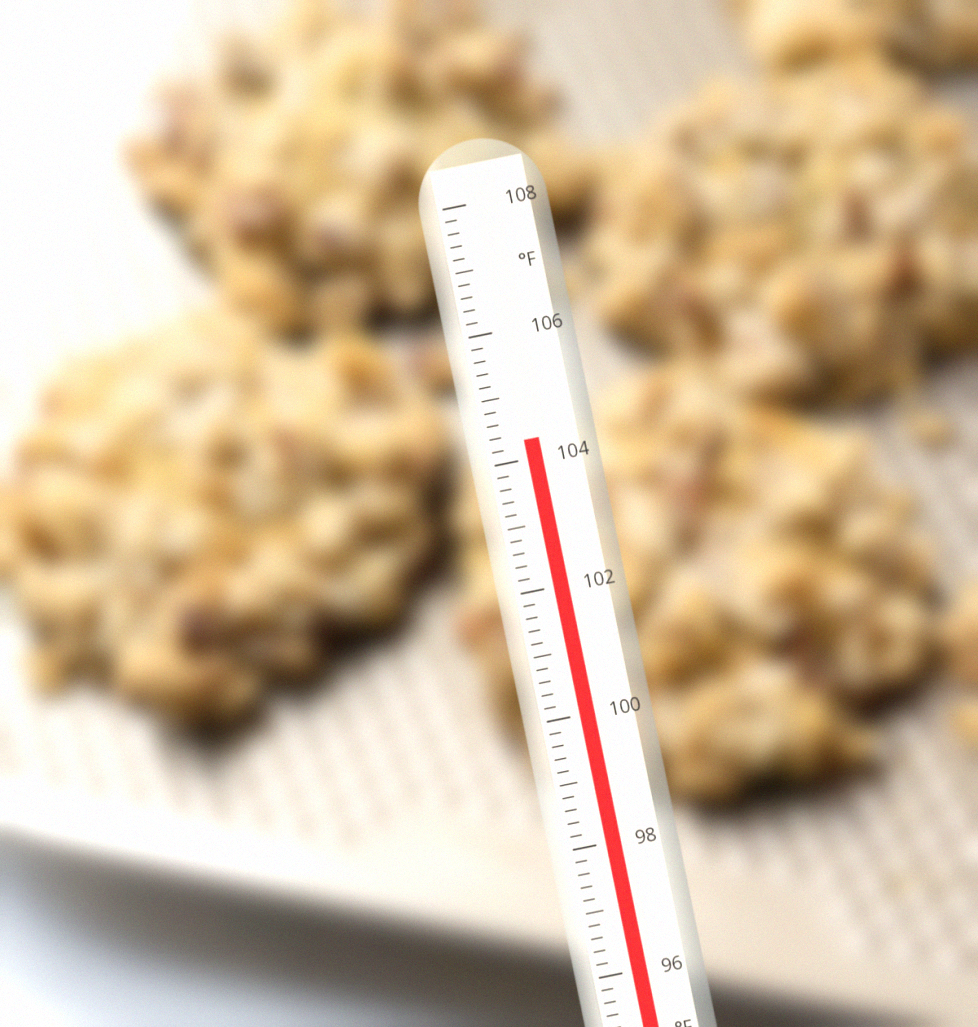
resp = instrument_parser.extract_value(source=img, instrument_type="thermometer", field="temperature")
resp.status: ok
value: 104.3 °F
